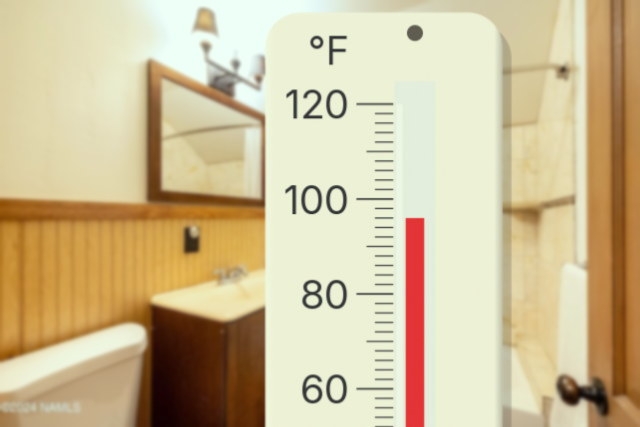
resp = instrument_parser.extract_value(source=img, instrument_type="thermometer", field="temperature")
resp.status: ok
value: 96 °F
